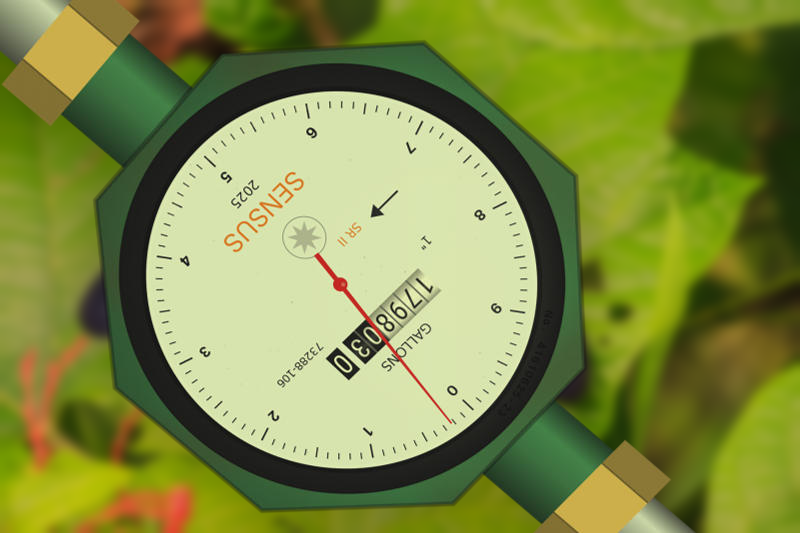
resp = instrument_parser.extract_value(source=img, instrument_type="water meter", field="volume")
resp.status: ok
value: 1798030.2 gal
